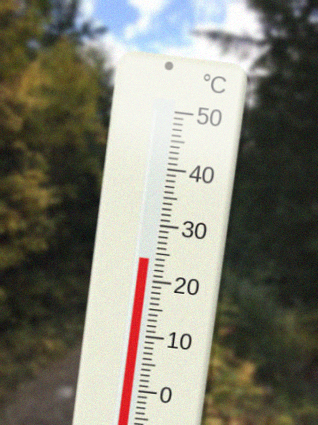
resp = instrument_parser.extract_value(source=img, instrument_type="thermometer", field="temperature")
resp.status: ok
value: 24 °C
